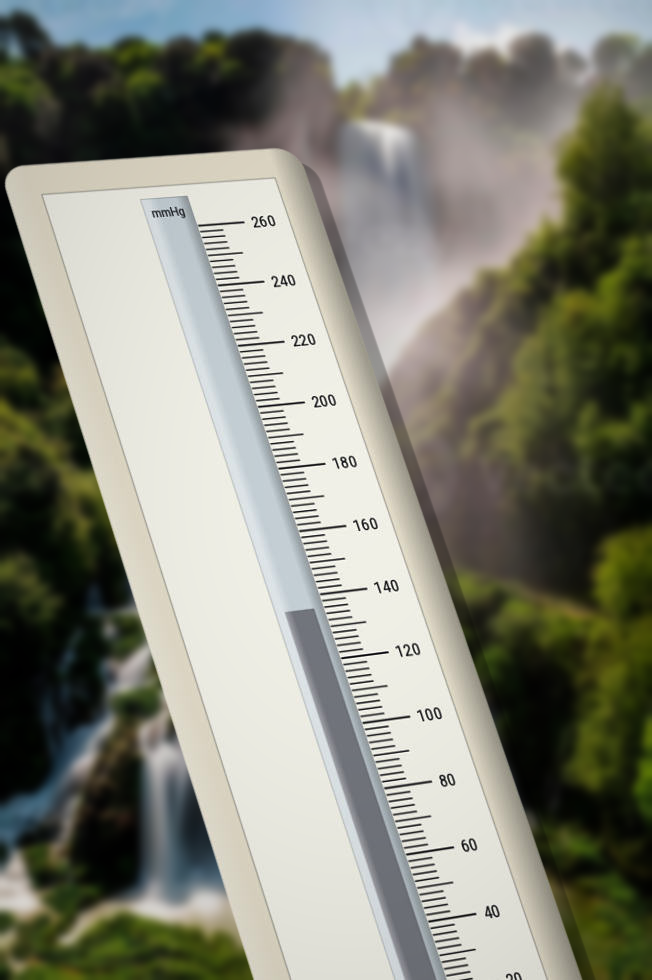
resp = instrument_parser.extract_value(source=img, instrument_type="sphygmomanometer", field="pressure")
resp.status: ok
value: 136 mmHg
